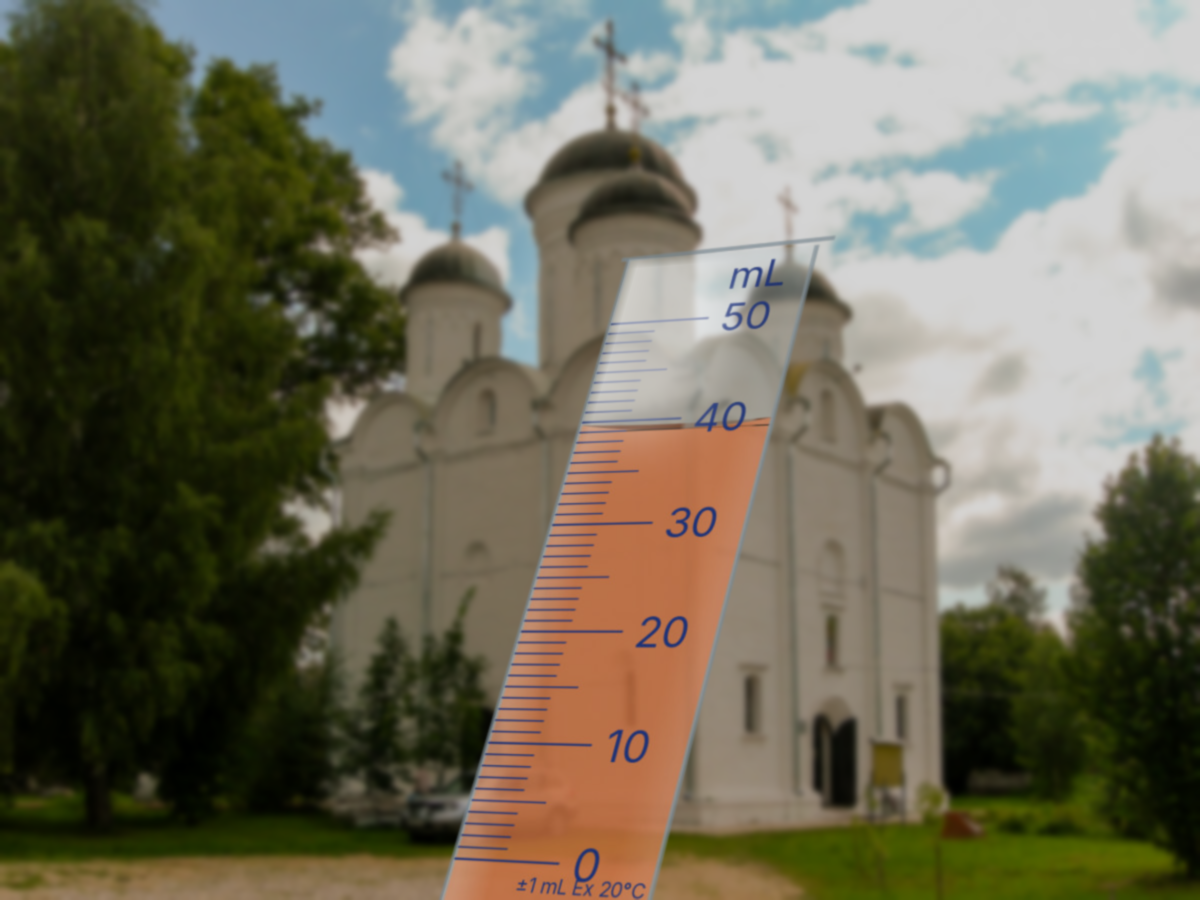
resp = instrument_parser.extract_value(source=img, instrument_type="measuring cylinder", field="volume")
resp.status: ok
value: 39 mL
